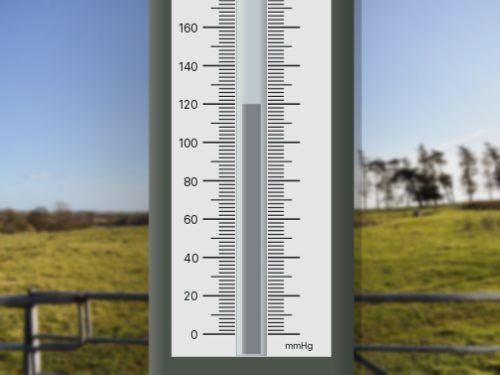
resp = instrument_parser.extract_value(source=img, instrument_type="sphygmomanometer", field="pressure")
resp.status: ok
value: 120 mmHg
